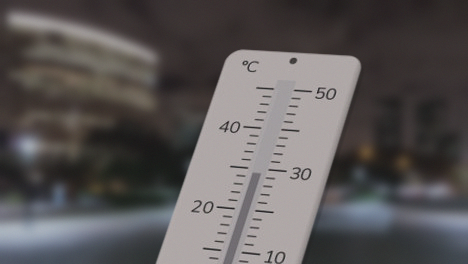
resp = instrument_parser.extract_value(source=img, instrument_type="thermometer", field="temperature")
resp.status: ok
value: 29 °C
